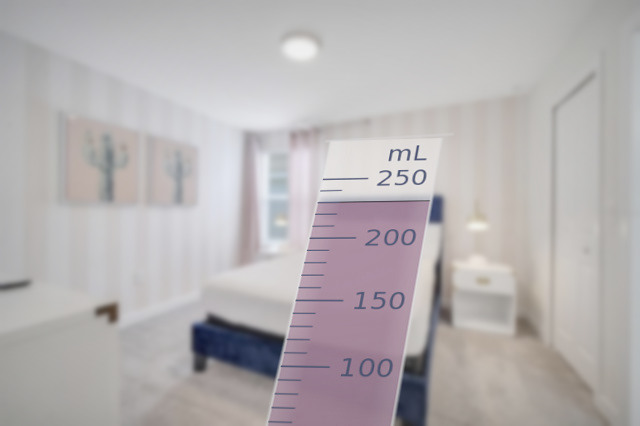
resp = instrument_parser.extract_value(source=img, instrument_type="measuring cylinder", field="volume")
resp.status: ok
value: 230 mL
